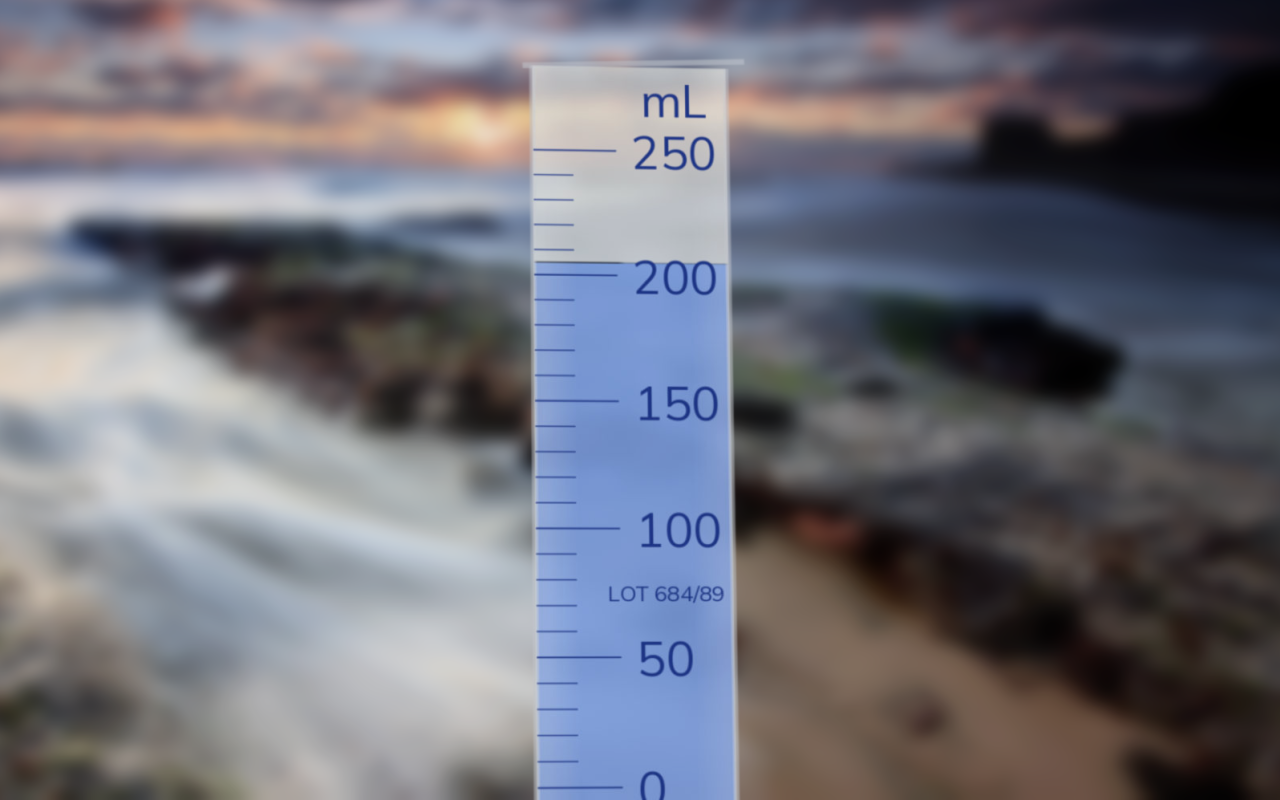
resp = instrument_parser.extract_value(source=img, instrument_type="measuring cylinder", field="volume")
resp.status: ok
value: 205 mL
